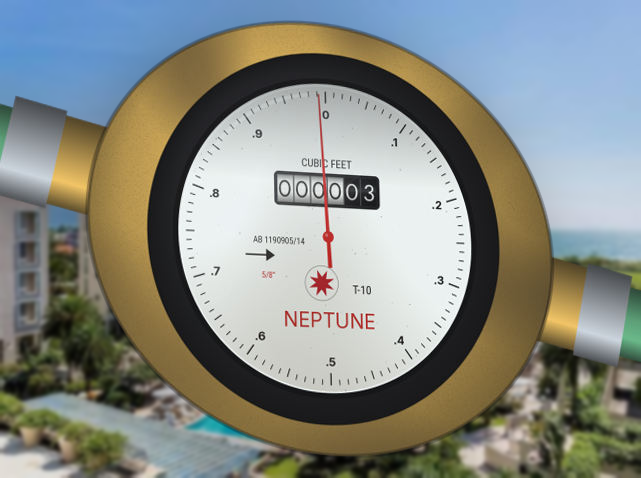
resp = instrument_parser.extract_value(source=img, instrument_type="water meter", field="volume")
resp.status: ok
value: 2.99 ft³
